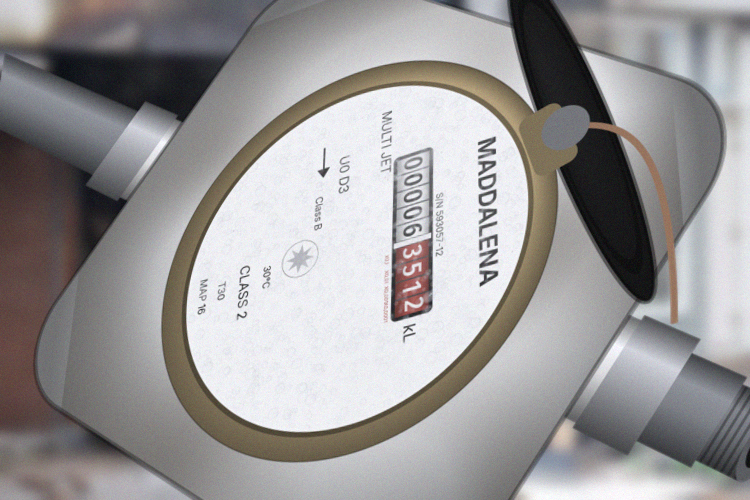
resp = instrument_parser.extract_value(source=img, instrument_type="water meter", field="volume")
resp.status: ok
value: 6.3512 kL
